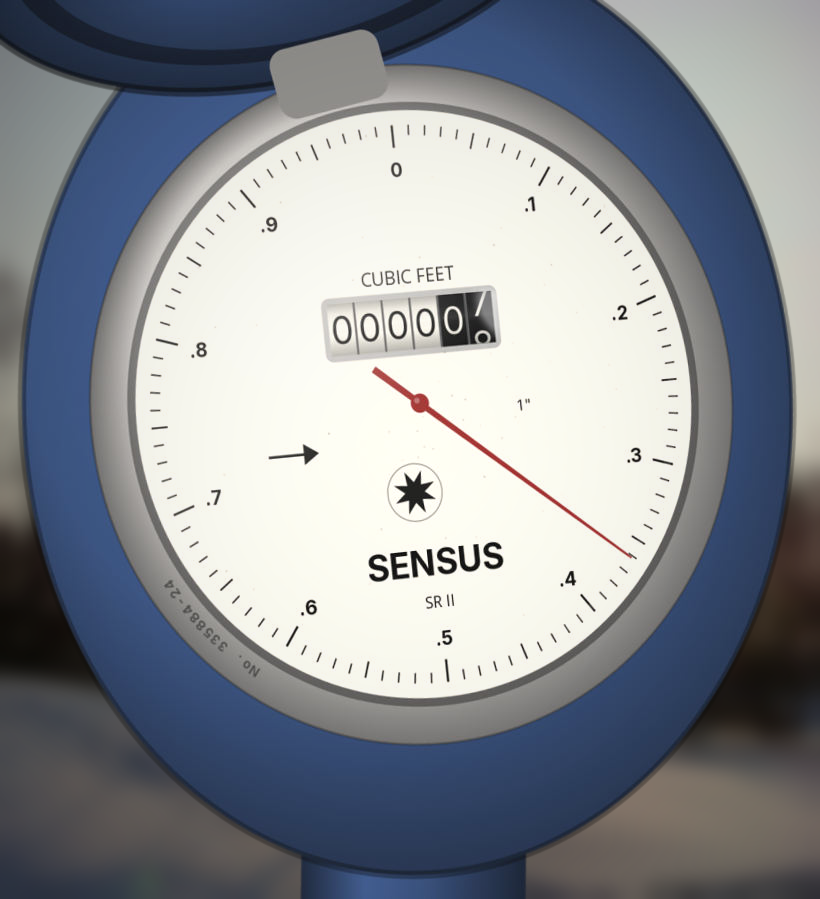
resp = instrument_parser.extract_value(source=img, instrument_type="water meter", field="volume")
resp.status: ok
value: 7.36 ft³
